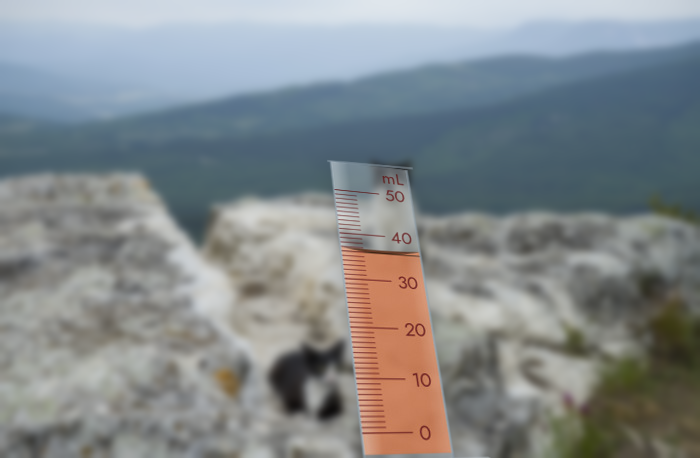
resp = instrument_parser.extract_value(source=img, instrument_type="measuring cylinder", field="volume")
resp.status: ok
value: 36 mL
